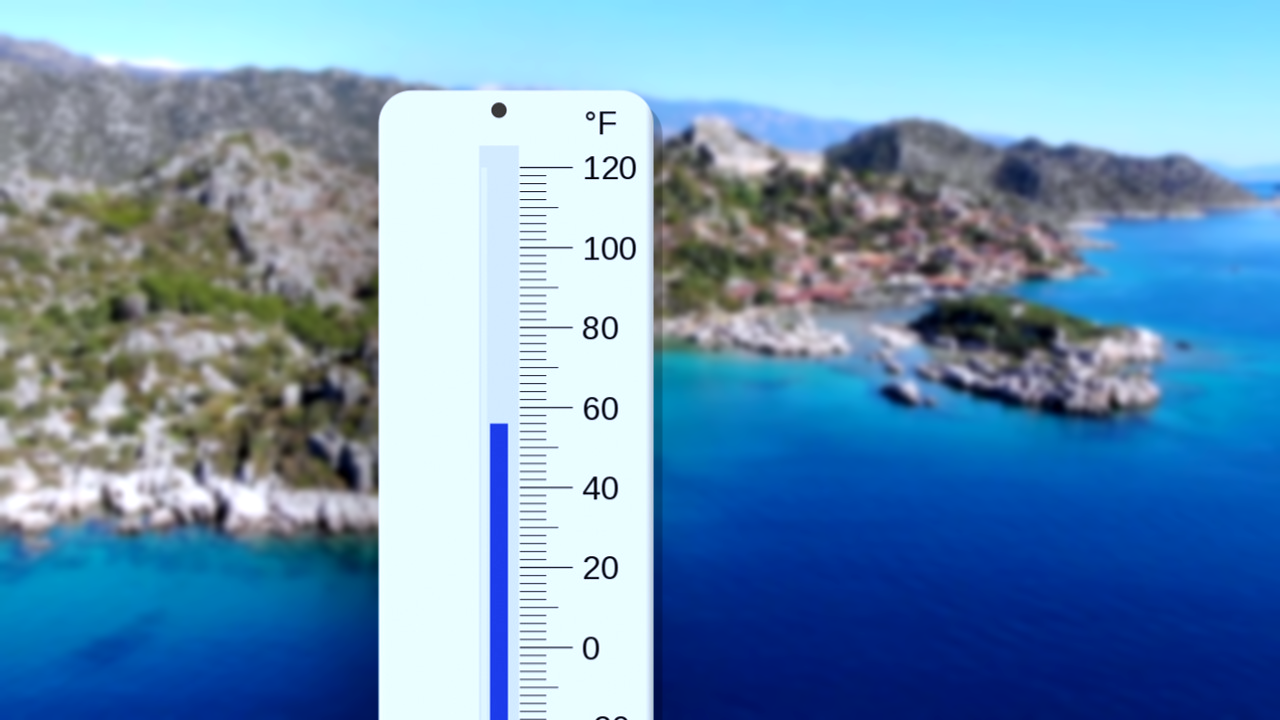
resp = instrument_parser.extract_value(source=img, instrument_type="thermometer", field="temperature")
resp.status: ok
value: 56 °F
